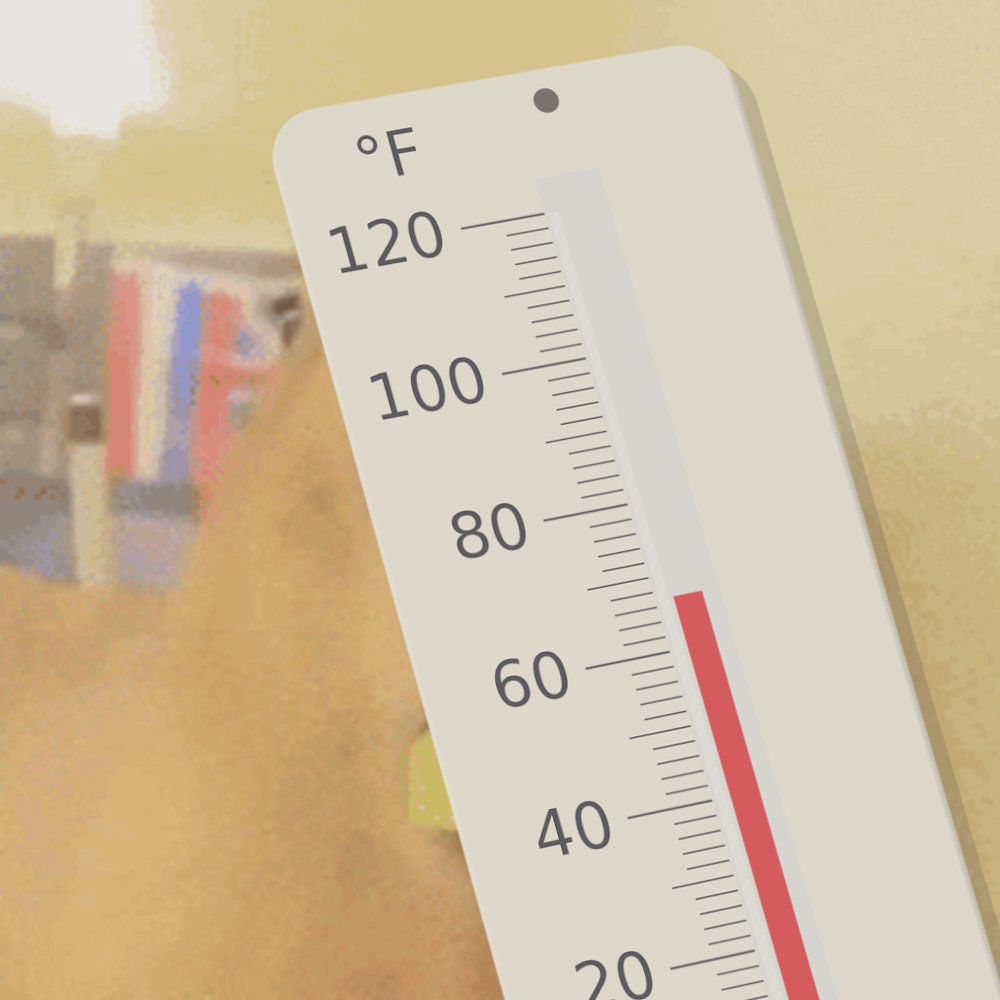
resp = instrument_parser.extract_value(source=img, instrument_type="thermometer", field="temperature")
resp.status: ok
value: 67 °F
